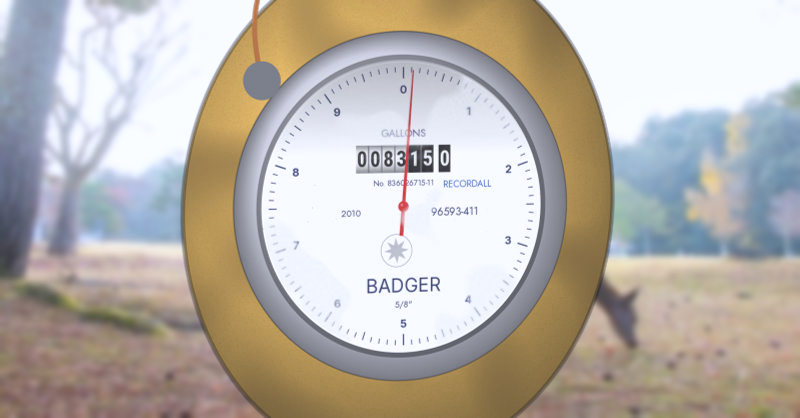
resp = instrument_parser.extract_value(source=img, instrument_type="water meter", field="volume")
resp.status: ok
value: 83150.1 gal
